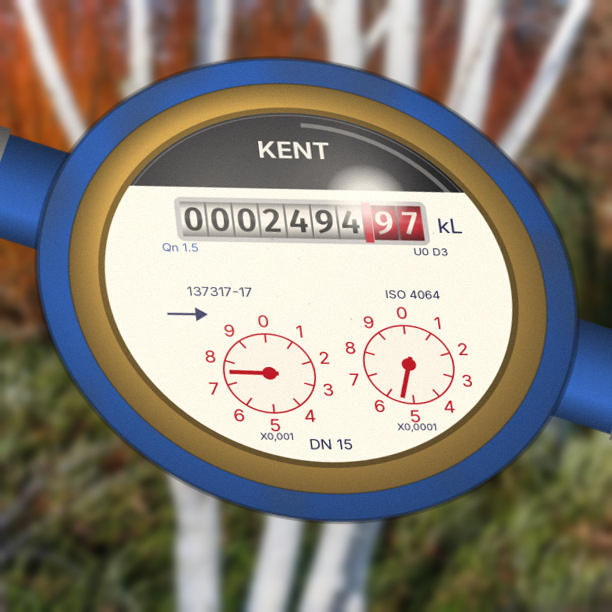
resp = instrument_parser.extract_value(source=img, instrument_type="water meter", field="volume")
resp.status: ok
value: 2494.9775 kL
